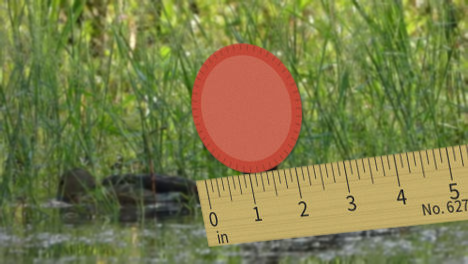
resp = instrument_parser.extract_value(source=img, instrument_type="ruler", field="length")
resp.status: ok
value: 2.375 in
